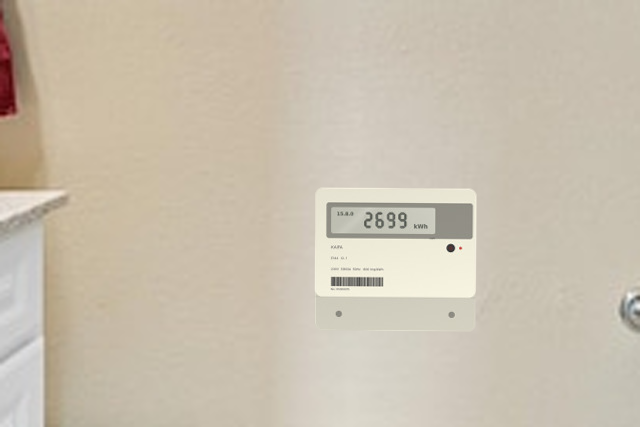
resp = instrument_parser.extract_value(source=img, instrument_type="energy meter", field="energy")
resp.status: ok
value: 2699 kWh
